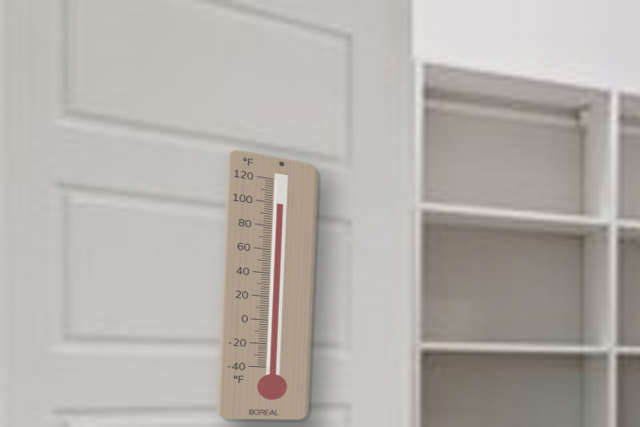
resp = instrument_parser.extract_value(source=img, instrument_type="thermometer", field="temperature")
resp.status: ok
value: 100 °F
